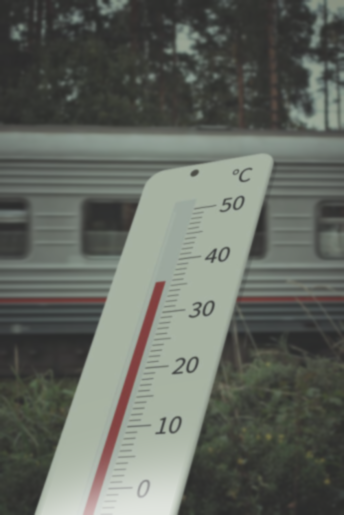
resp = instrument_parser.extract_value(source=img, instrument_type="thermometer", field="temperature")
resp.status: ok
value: 36 °C
